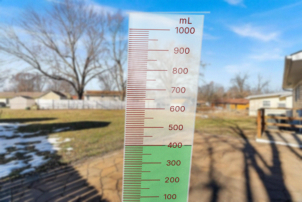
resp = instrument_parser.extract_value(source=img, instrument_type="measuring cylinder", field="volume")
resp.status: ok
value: 400 mL
